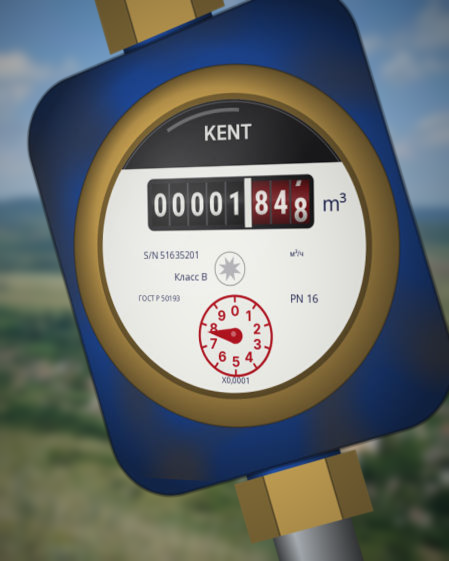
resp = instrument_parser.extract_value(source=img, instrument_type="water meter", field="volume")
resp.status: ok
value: 1.8477 m³
